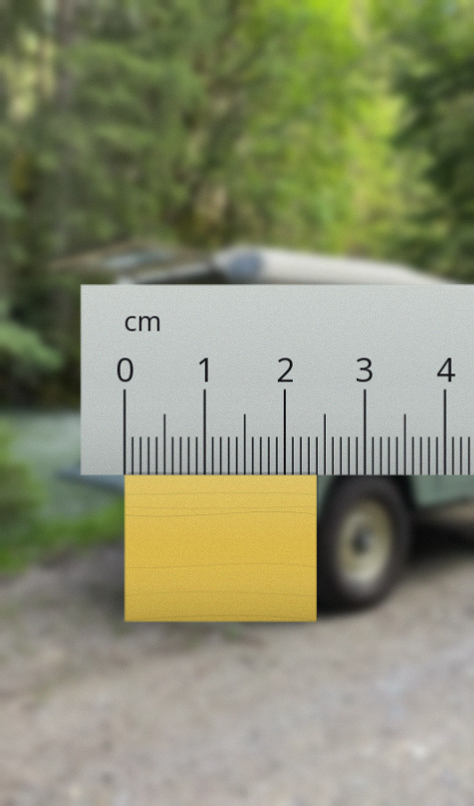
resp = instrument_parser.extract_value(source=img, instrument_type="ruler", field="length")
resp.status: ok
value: 2.4 cm
